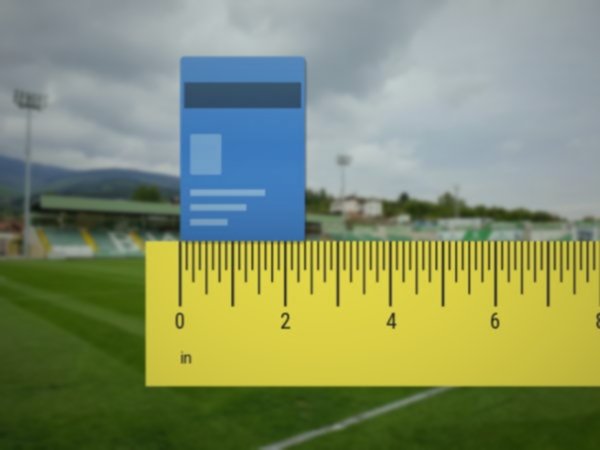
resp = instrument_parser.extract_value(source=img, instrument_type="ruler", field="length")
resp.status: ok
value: 2.375 in
